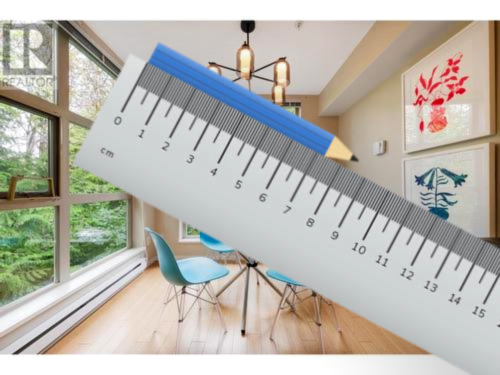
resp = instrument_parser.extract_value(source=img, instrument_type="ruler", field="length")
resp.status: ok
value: 8.5 cm
